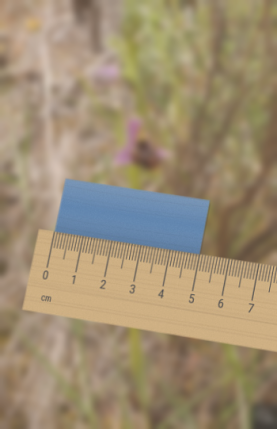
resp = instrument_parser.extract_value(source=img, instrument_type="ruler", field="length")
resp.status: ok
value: 5 cm
